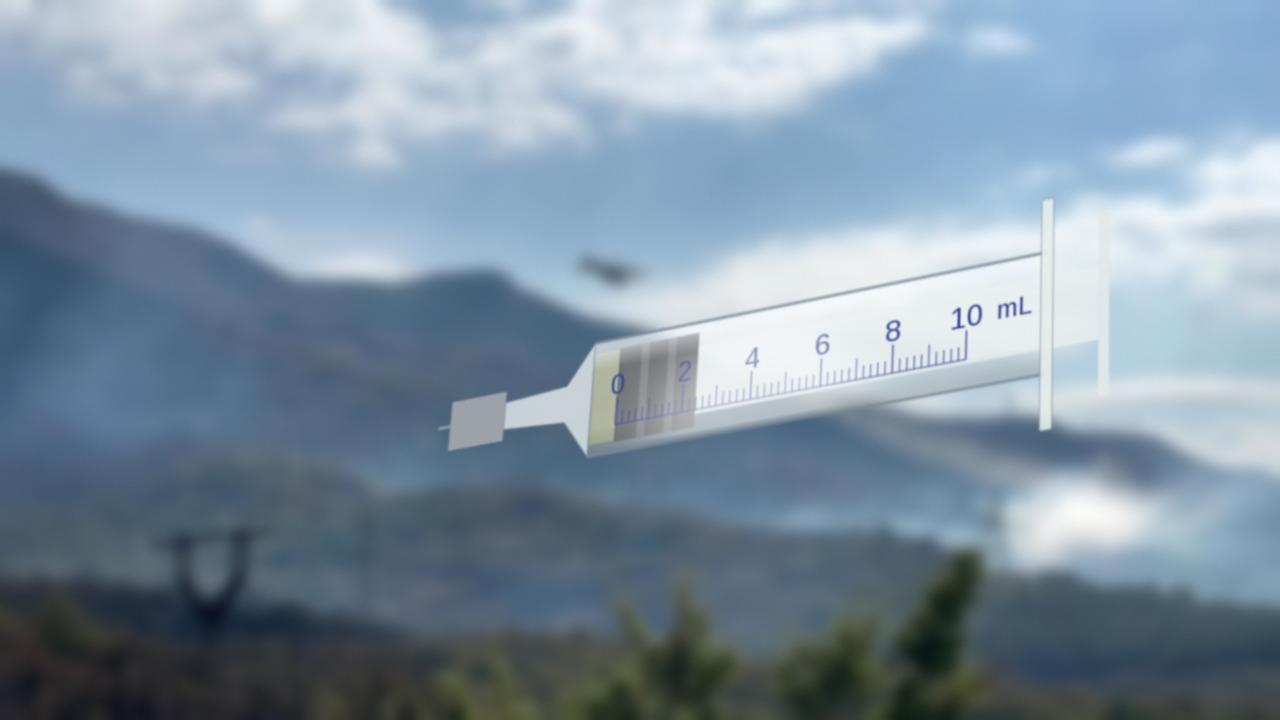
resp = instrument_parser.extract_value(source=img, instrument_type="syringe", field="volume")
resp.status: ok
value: 0 mL
